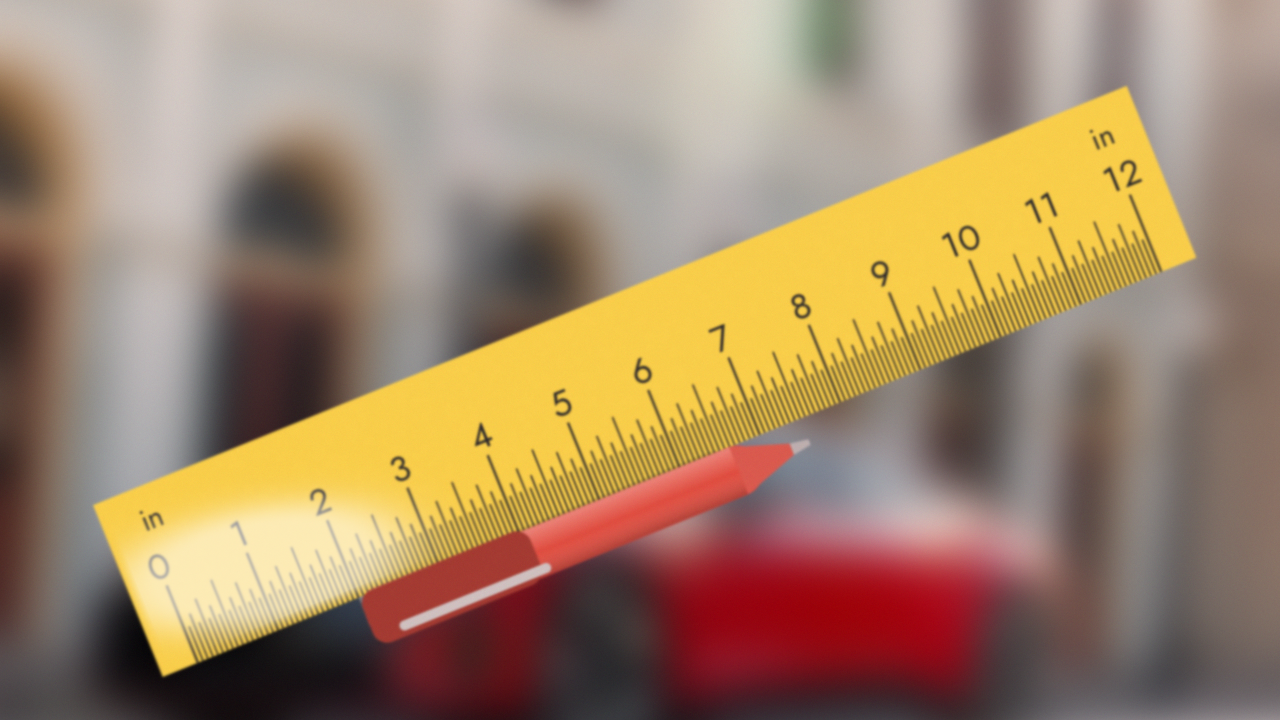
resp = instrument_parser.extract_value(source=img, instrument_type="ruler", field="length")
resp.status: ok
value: 5.5 in
